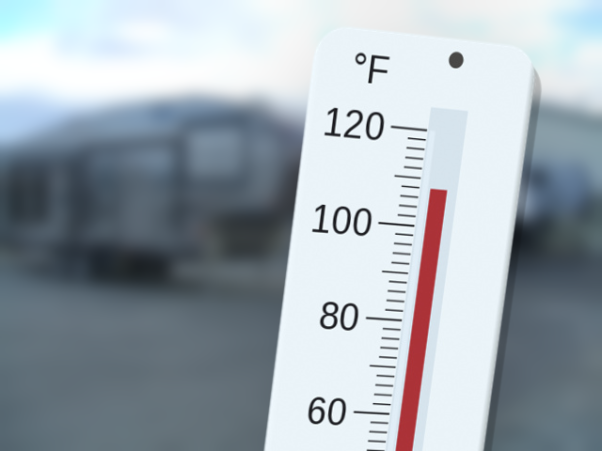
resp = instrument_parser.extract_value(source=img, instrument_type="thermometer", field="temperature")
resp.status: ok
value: 108 °F
